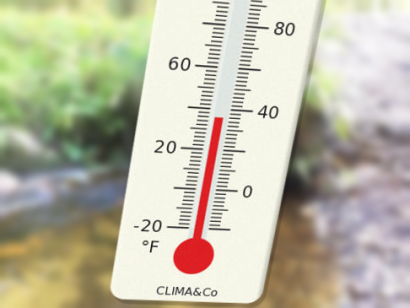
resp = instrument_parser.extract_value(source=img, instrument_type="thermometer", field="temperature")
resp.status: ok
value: 36 °F
